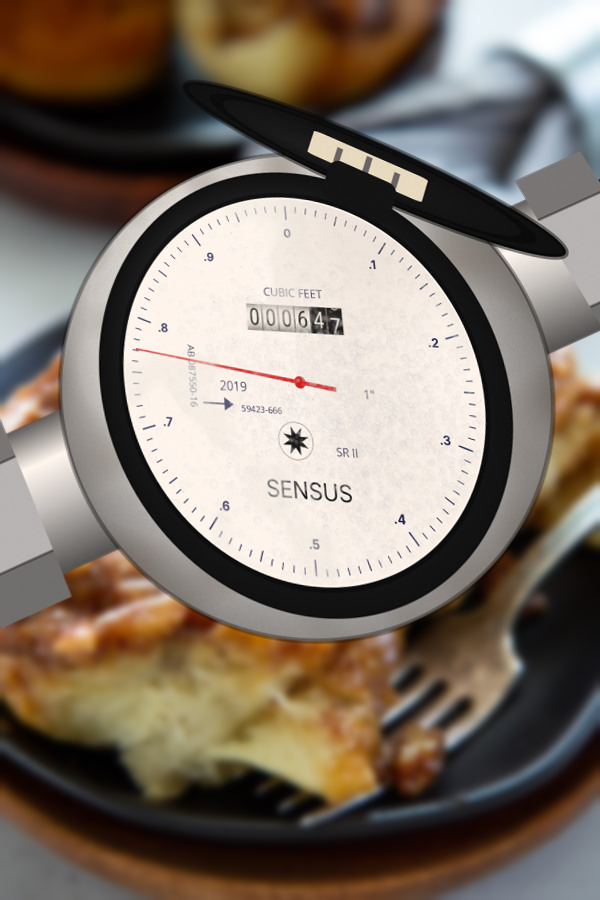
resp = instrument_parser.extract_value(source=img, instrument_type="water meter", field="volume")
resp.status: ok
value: 646.77 ft³
